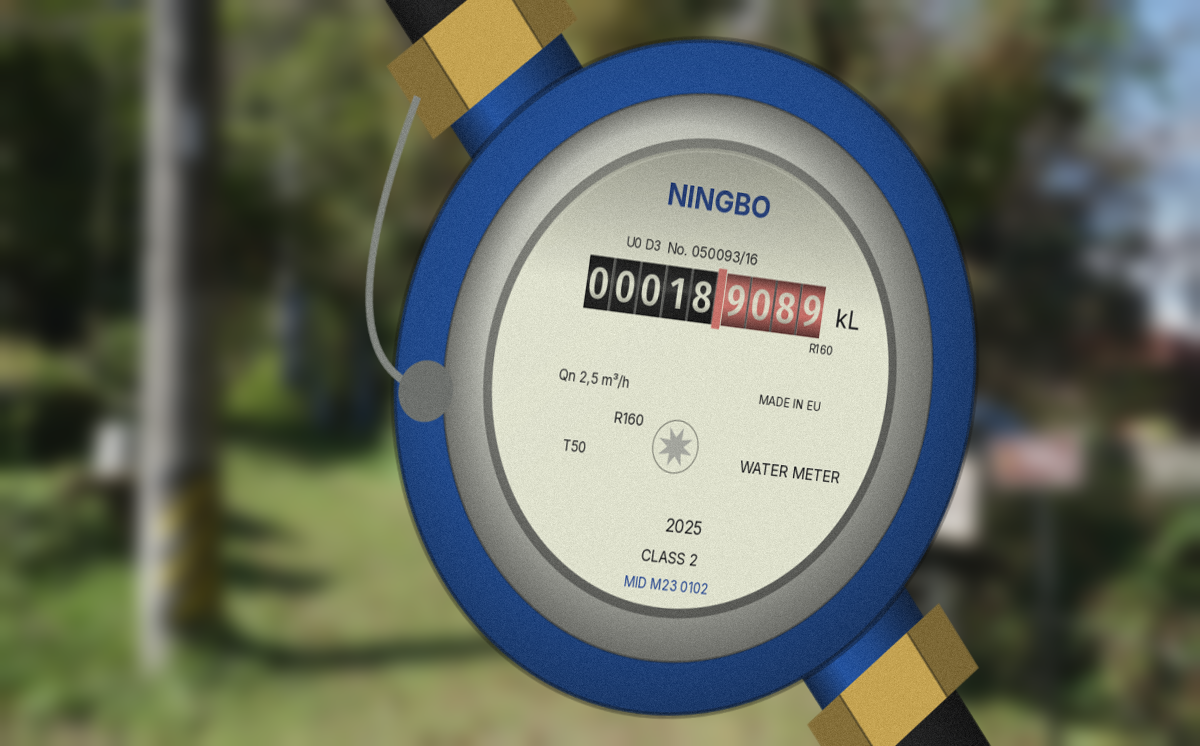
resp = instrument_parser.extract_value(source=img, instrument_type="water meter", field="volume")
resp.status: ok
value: 18.9089 kL
